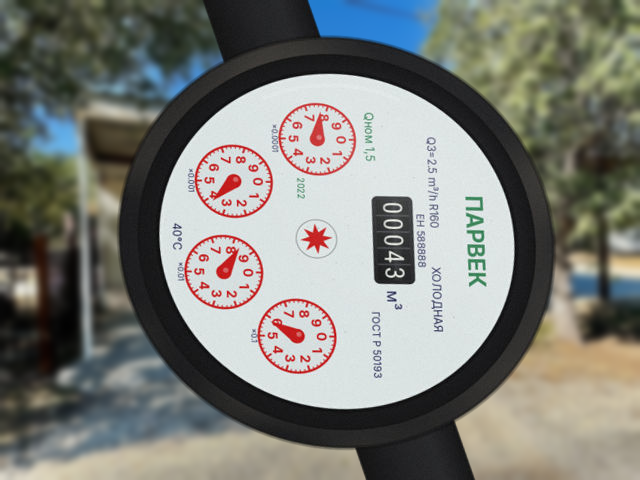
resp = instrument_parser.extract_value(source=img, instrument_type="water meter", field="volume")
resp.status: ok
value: 43.5837 m³
